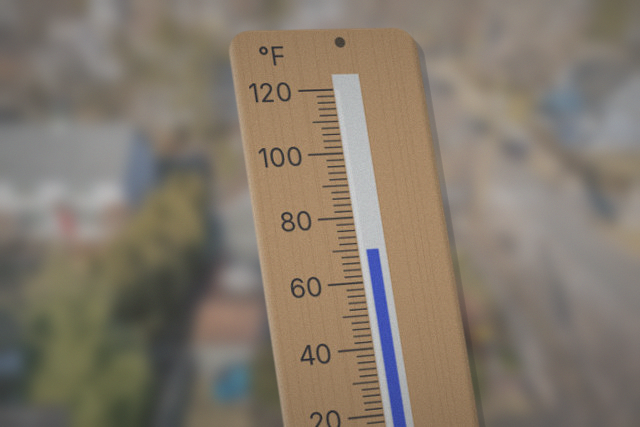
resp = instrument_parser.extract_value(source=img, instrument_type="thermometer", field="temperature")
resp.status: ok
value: 70 °F
